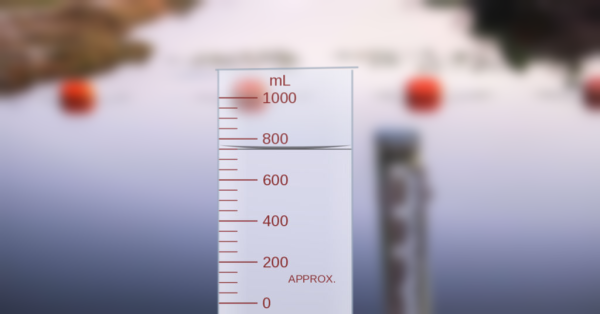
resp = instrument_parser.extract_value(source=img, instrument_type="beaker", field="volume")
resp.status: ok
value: 750 mL
